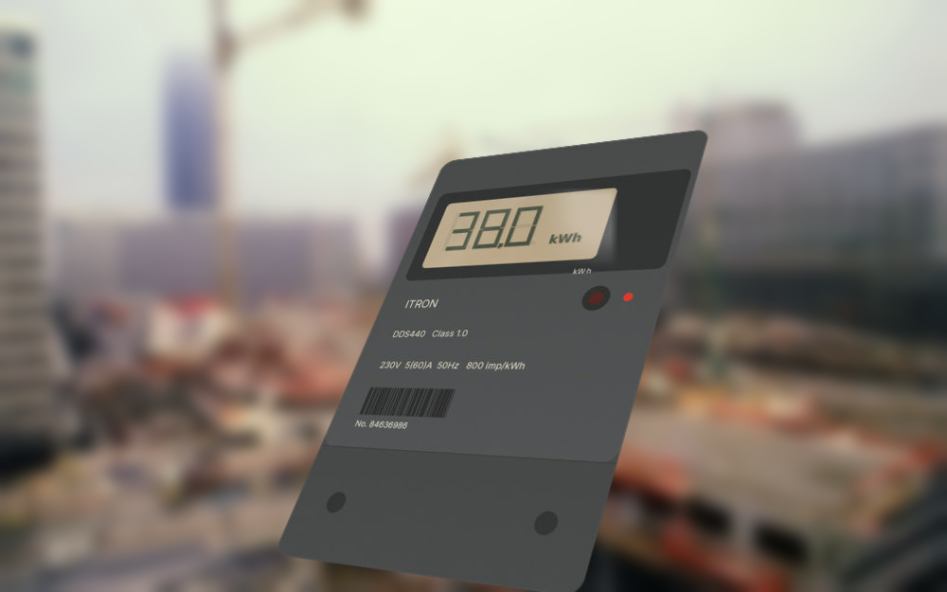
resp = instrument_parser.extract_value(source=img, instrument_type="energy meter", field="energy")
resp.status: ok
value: 38.0 kWh
